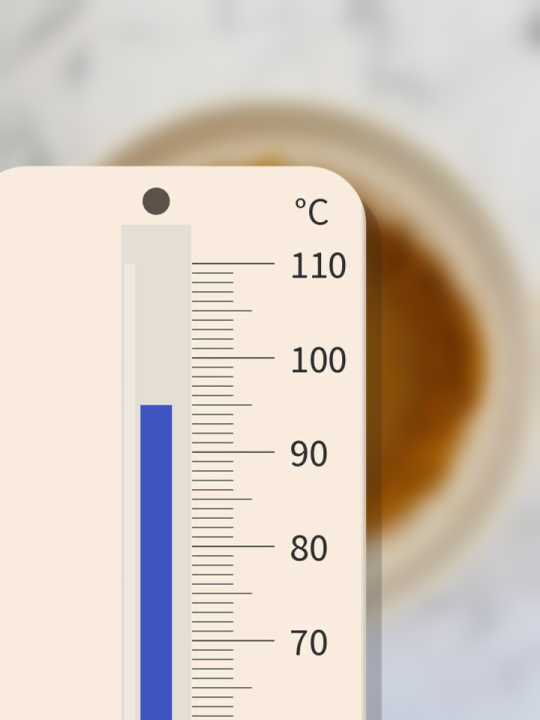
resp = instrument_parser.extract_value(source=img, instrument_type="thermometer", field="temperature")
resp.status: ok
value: 95 °C
